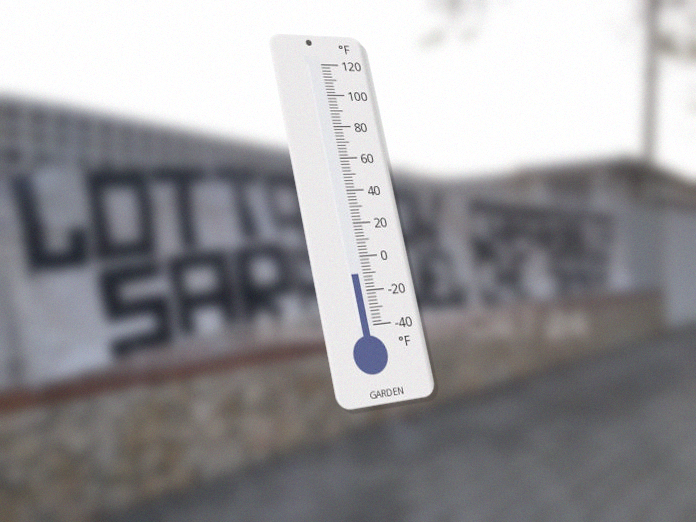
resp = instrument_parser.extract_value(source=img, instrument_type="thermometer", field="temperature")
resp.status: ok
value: -10 °F
